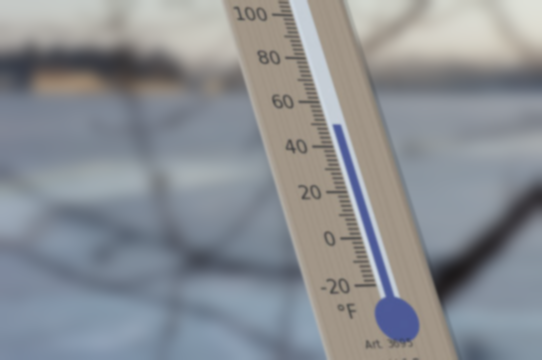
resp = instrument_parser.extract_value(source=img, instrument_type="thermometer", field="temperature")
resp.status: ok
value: 50 °F
